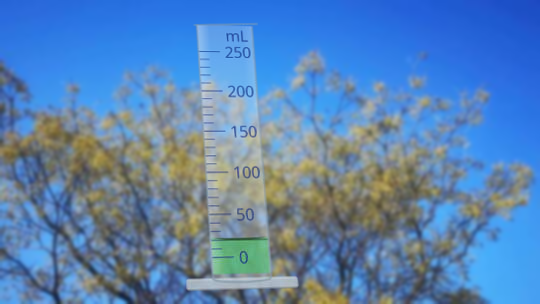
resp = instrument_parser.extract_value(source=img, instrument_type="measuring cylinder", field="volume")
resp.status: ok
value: 20 mL
